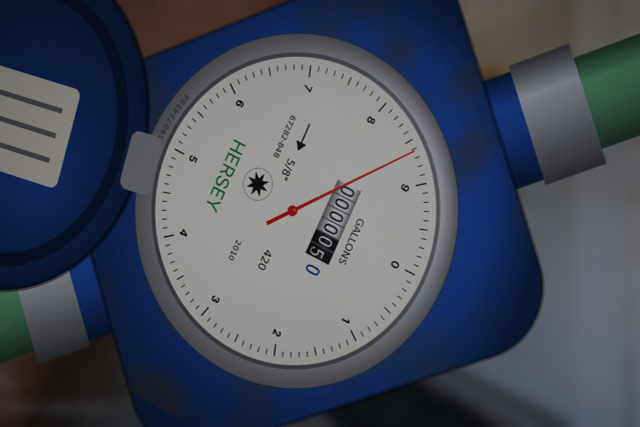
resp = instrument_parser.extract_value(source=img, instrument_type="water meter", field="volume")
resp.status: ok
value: 48.6 gal
